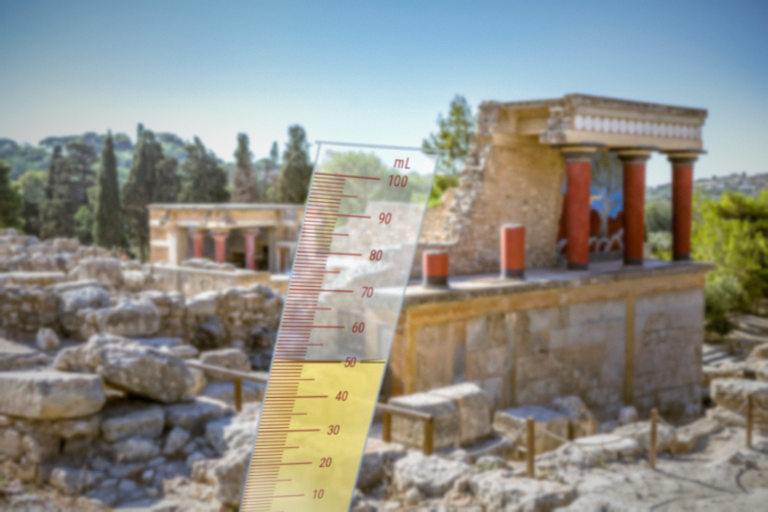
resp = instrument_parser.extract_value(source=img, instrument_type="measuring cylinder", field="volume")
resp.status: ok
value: 50 mL
